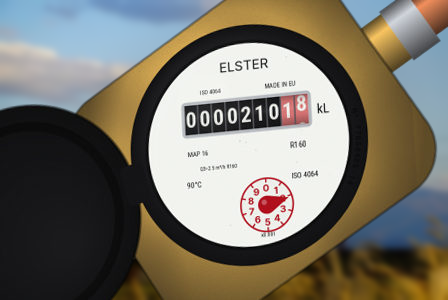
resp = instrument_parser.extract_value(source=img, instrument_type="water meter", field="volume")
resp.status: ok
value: 210.182 kL
